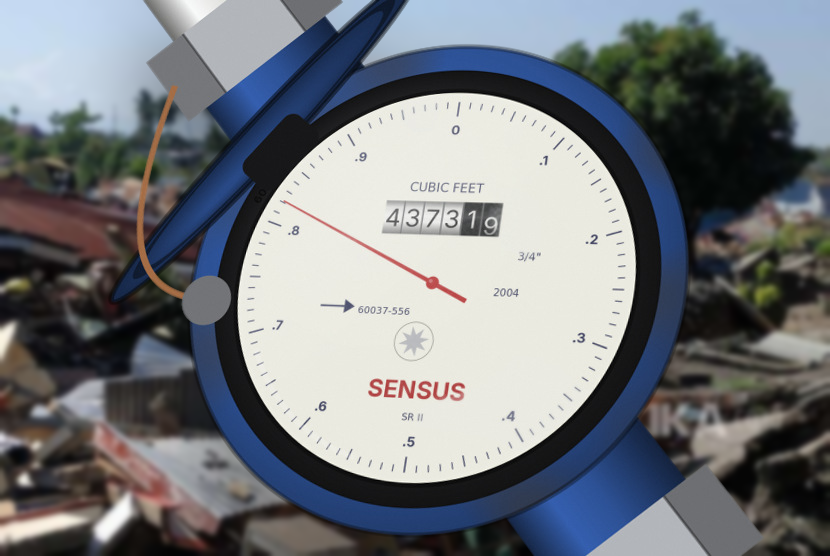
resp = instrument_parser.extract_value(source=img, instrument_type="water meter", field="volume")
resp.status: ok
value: 437318.82 ft³
